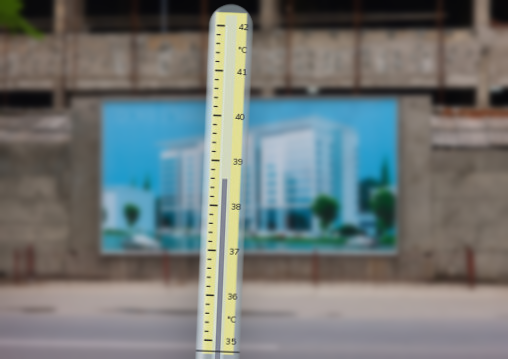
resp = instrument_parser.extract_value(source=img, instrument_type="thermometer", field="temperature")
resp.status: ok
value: 38.6 °C
